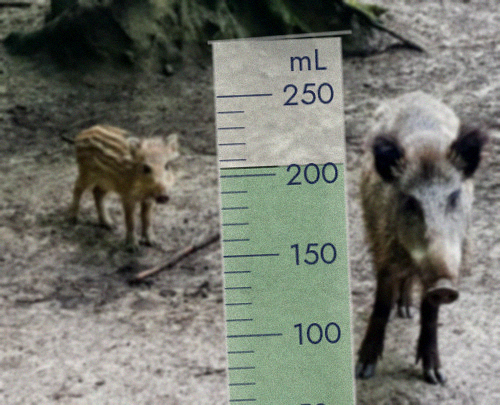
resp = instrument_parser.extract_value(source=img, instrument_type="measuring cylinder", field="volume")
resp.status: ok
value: 205 mL
